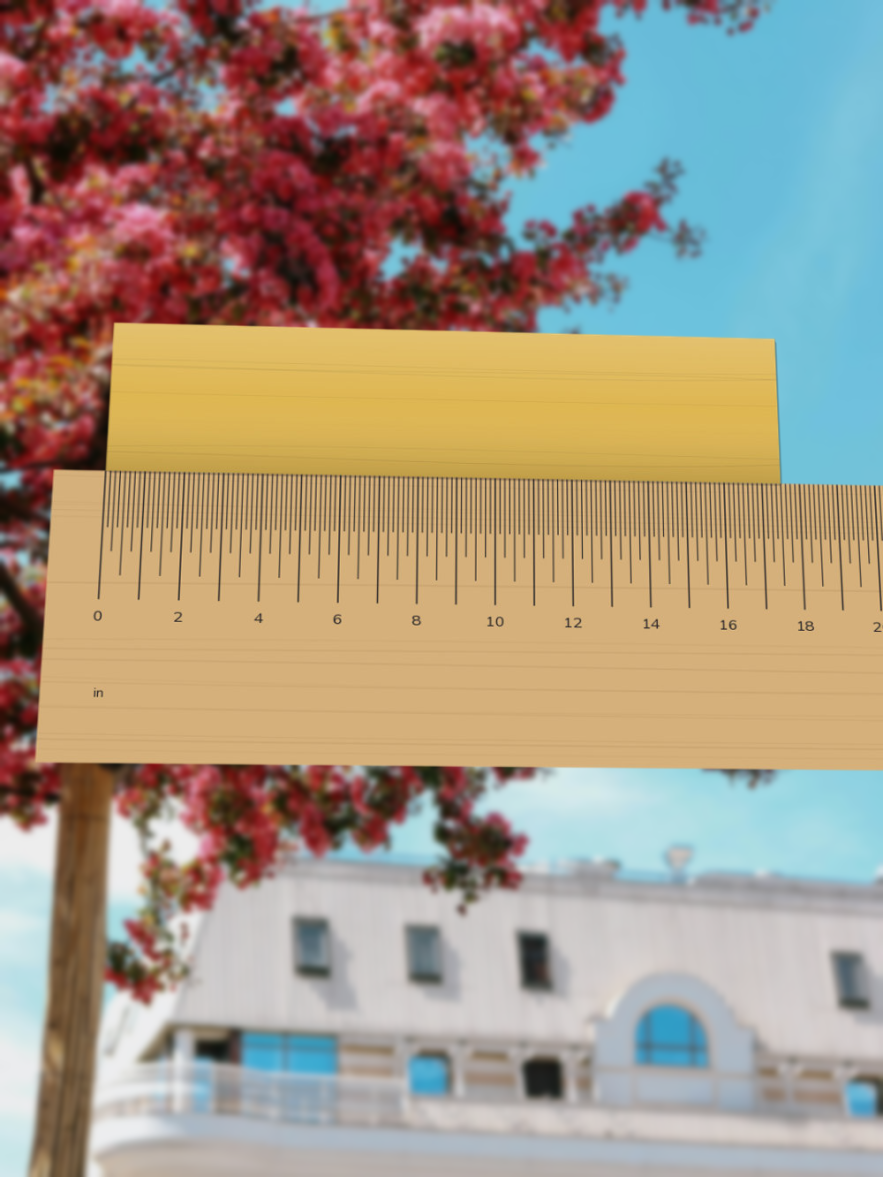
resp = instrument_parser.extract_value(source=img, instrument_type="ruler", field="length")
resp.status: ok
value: 17.5 in
